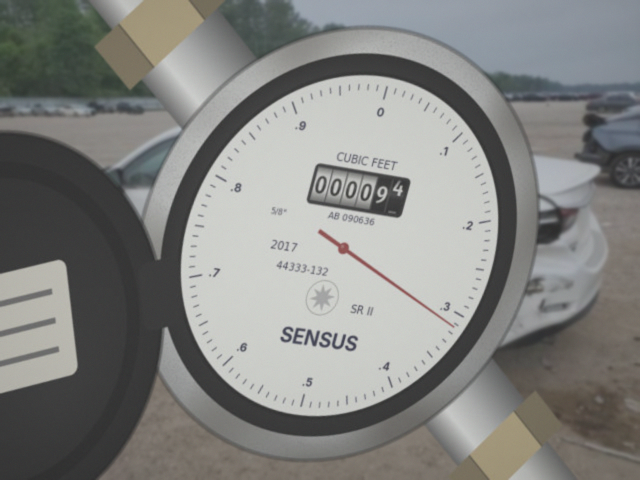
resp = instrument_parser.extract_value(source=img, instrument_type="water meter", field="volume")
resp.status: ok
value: 94.31 ft³
